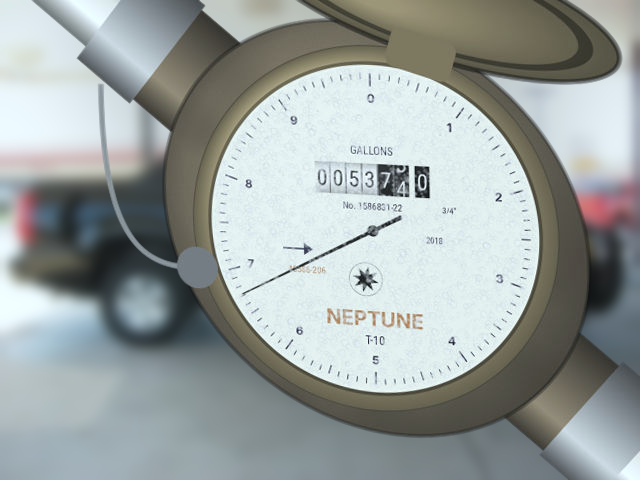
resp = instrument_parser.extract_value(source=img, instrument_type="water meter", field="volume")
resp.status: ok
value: 53736.7 gal
